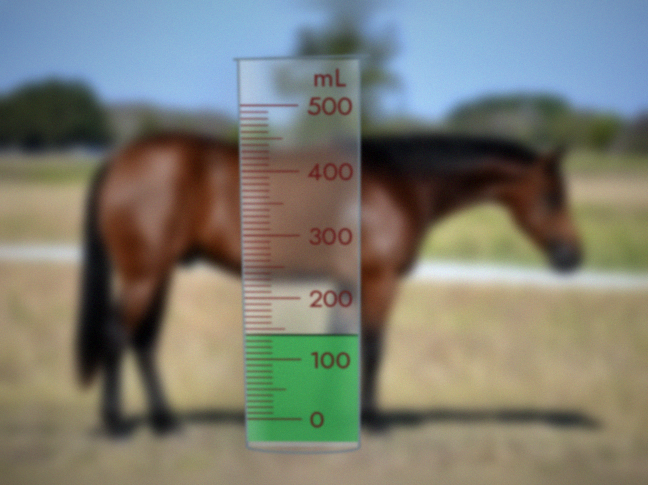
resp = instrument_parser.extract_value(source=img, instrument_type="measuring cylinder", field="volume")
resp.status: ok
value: 140 mL
